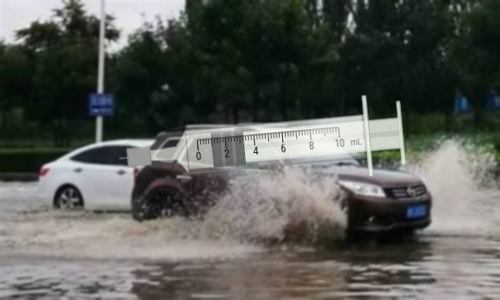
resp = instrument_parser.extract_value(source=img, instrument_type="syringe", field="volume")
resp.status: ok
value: 1 mL
